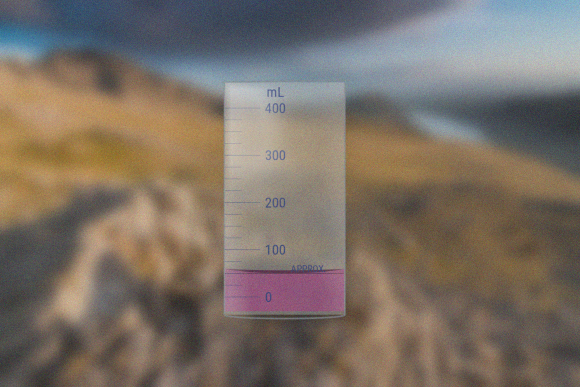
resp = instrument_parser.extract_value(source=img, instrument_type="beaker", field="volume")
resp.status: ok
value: 50 mL
